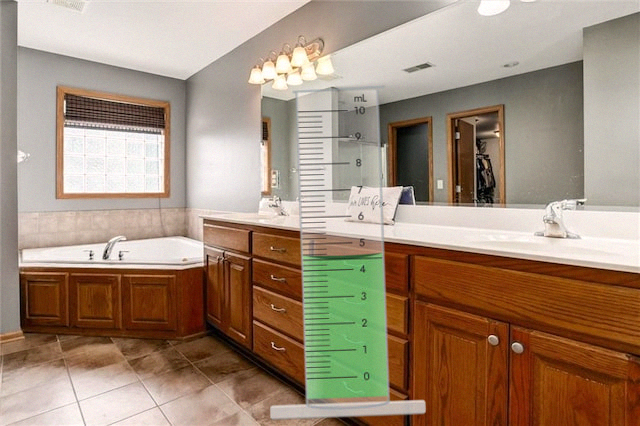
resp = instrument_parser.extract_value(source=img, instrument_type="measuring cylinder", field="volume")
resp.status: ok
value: 4.4 mL
